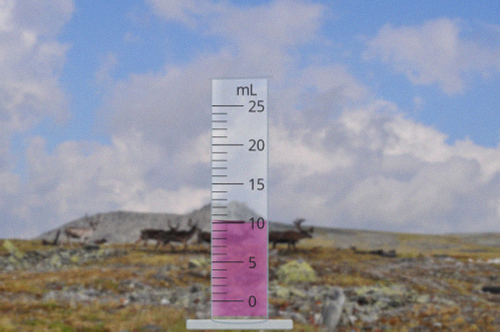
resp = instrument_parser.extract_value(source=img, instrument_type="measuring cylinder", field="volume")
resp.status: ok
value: 10 mL
